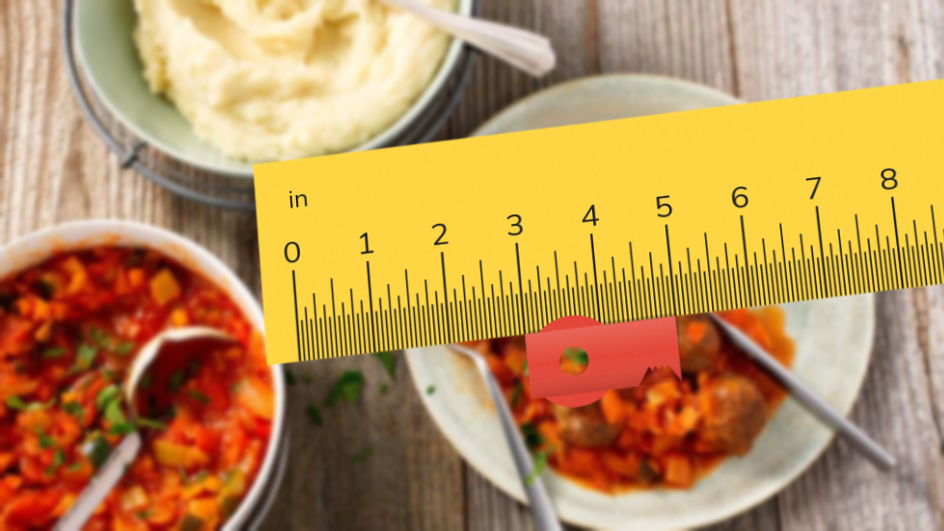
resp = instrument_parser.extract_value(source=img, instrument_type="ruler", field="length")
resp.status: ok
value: 2 in
